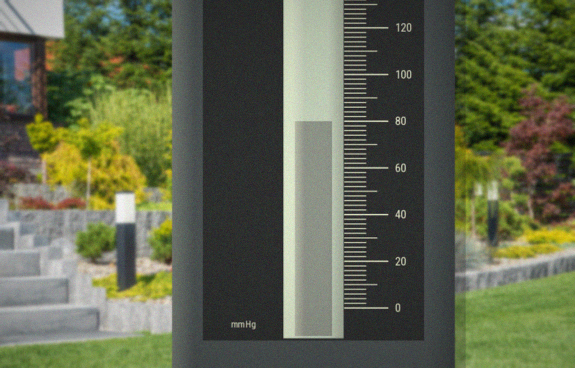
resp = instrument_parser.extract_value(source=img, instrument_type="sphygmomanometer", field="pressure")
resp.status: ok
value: 80 mmHg
